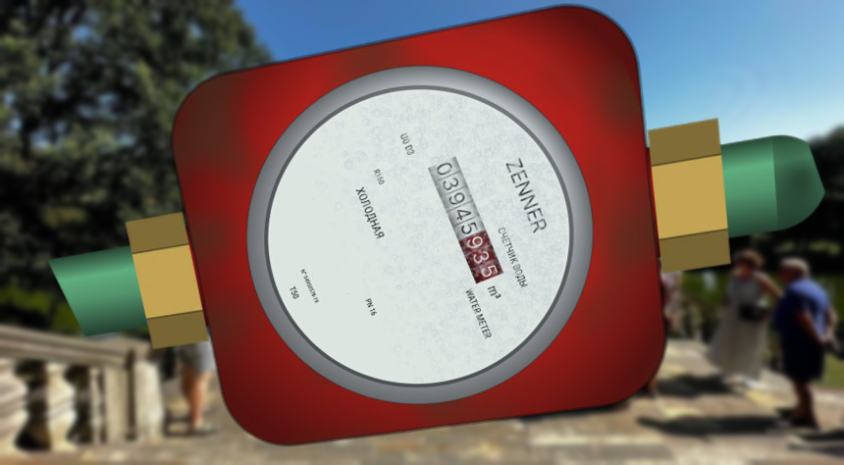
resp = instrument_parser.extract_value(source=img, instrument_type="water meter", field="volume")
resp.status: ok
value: 3945.935 m³
